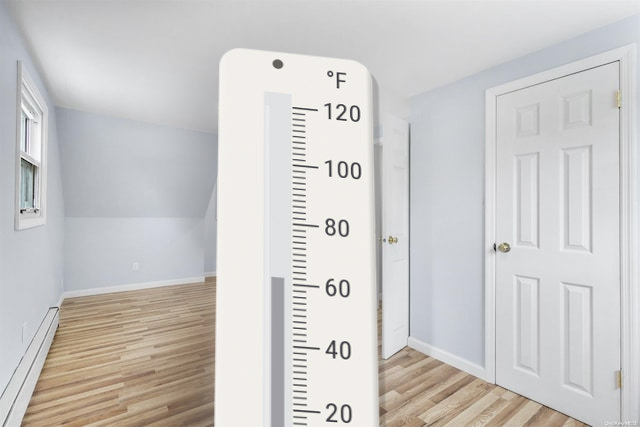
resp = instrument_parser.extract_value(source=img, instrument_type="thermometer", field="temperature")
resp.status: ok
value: 62 °F
